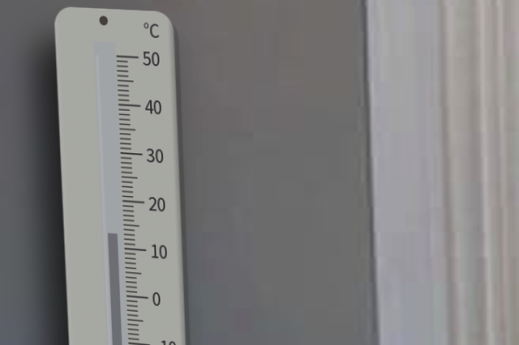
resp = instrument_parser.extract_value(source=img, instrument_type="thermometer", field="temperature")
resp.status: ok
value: 13 °C
